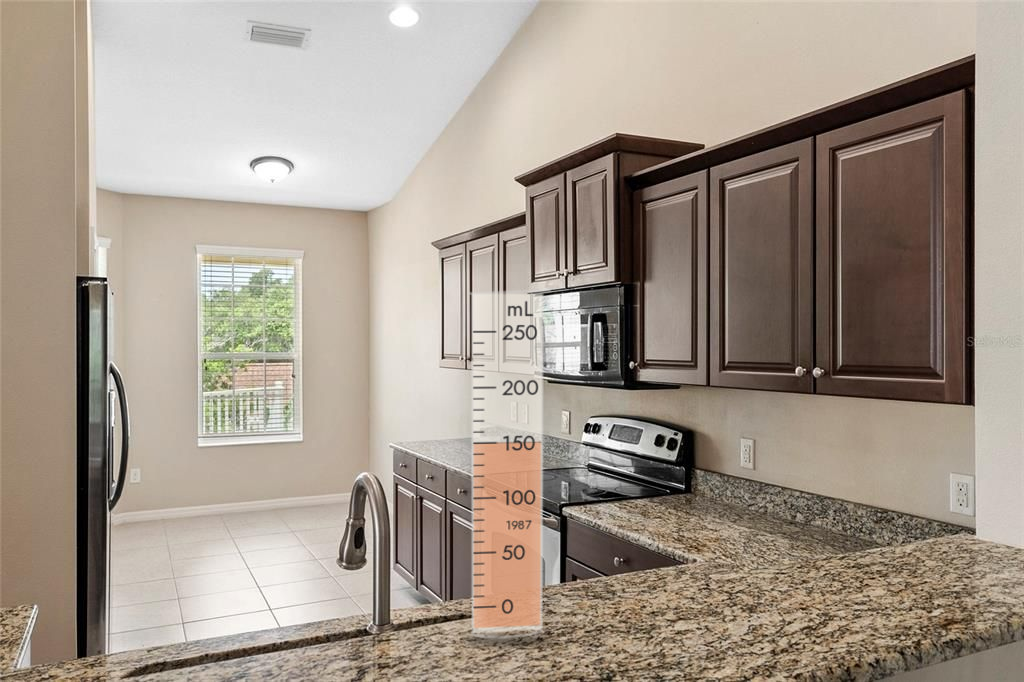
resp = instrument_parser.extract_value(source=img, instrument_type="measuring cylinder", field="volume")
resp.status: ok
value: 150 mL
